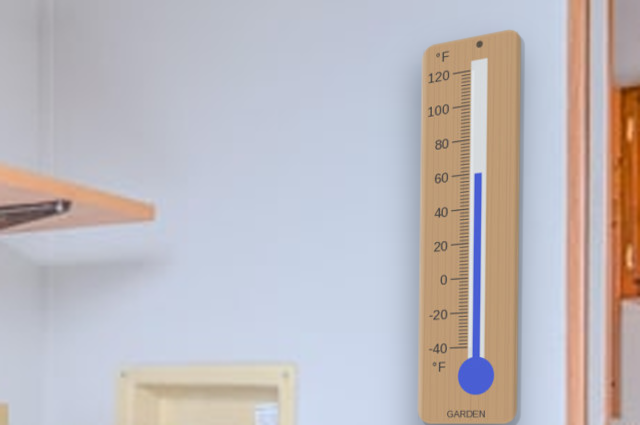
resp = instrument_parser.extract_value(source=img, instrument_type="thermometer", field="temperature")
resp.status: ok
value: 60 °F
